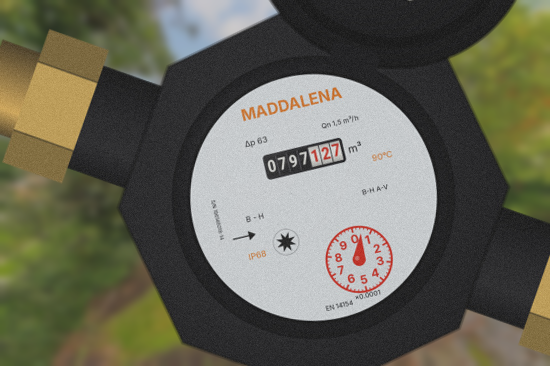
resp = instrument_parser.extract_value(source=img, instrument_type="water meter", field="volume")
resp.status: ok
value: 797.1270 m³
